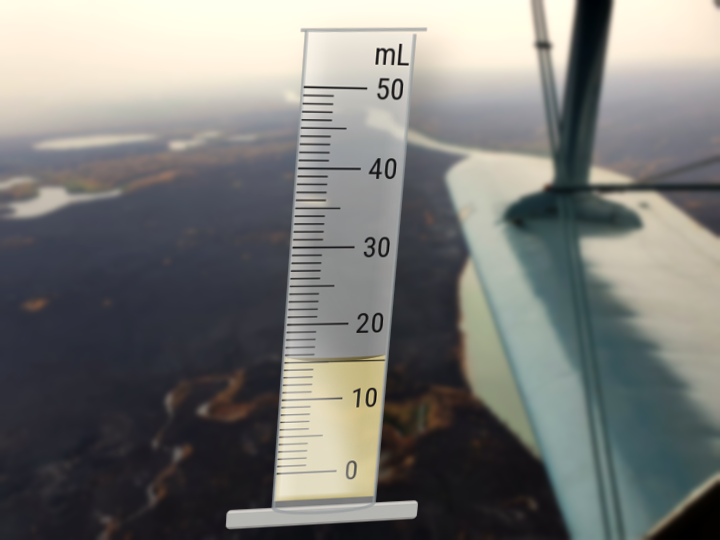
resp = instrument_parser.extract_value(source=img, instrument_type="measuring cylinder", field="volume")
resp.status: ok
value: 15 mL
